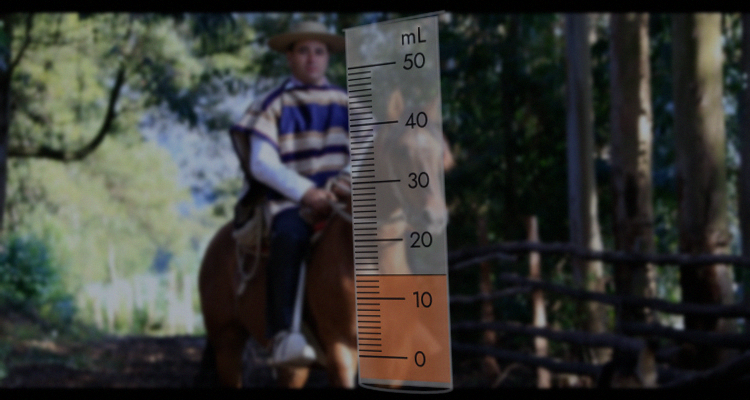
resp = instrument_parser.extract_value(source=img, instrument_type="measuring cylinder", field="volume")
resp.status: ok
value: 14 mL
